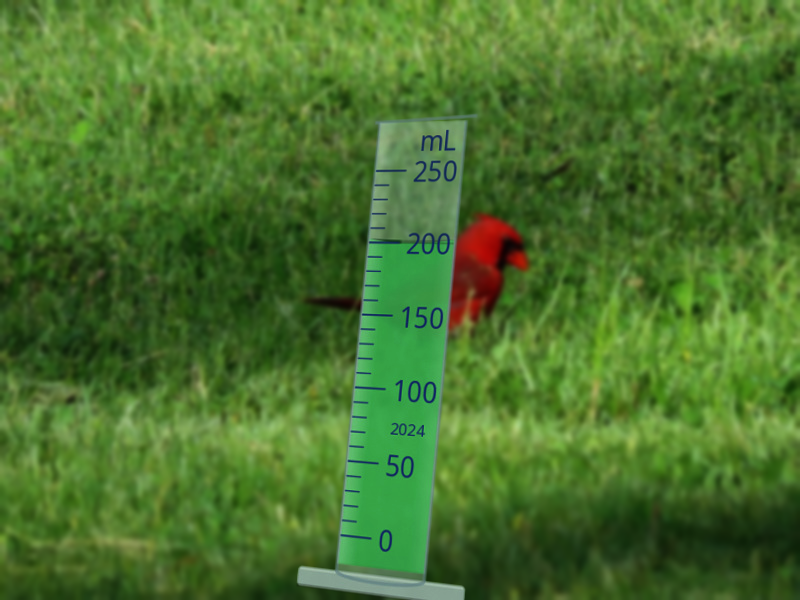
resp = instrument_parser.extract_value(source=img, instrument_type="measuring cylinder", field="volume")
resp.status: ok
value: 200 mL
